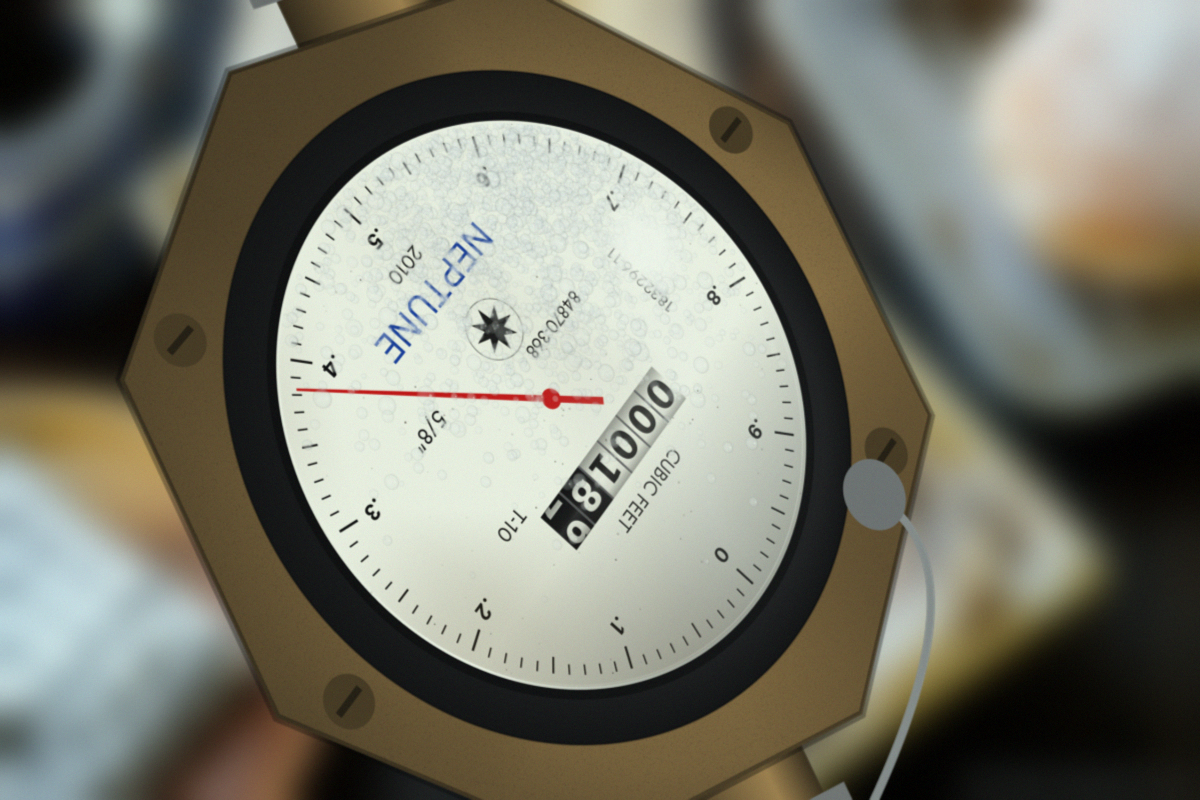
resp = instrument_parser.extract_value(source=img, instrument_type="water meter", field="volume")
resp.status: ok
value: 186.38 ft³
